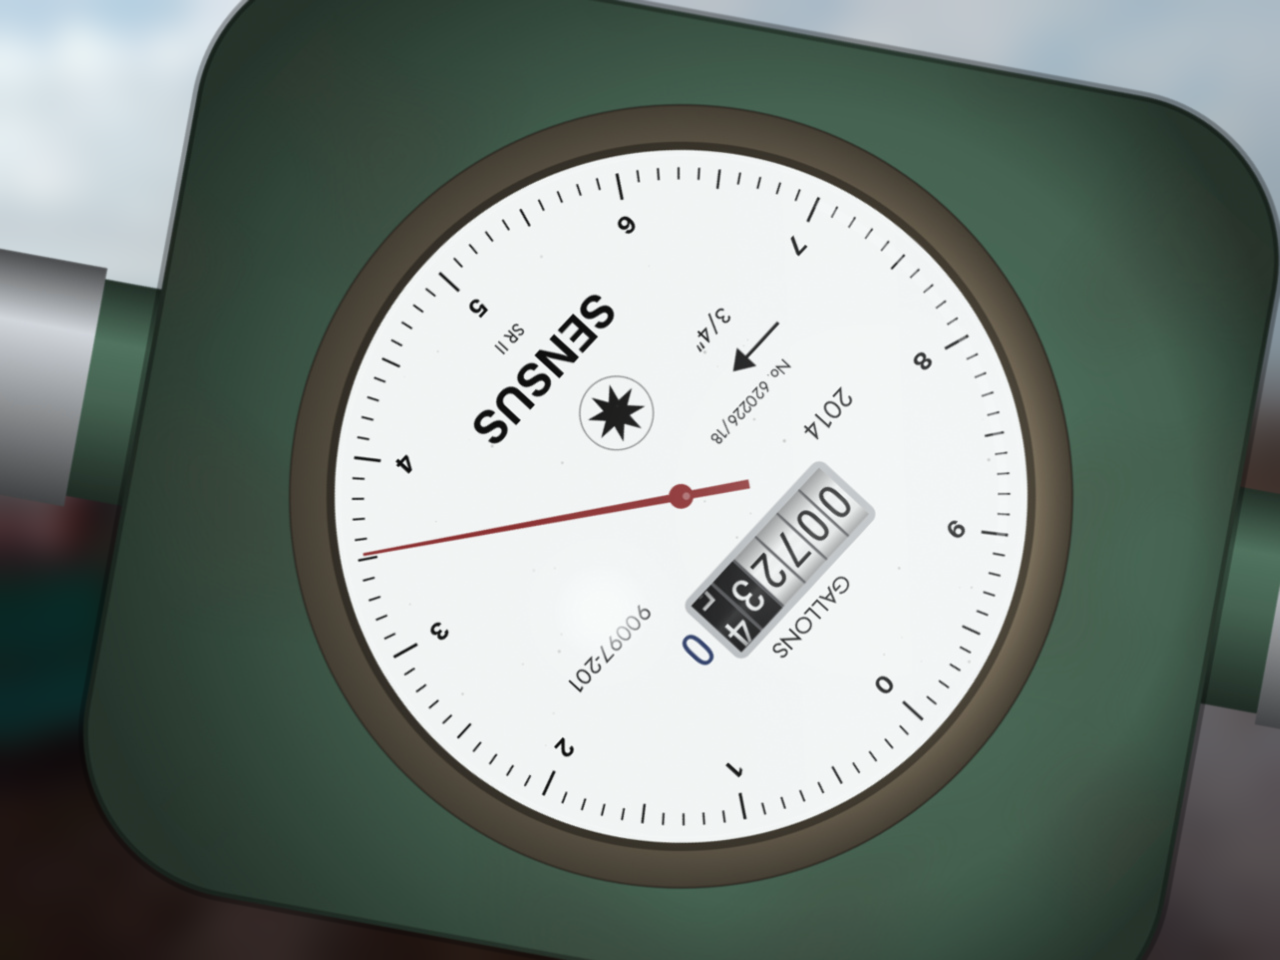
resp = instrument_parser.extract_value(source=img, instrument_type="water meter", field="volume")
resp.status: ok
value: 72343.5 gal
